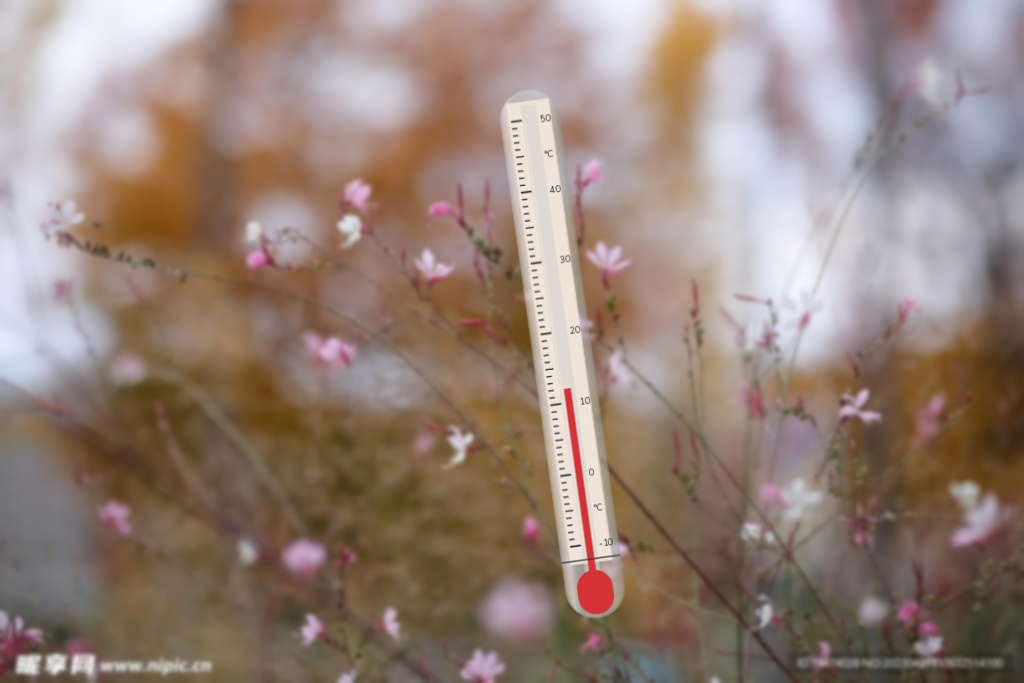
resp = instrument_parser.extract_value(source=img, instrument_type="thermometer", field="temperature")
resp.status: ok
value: 12 °C
